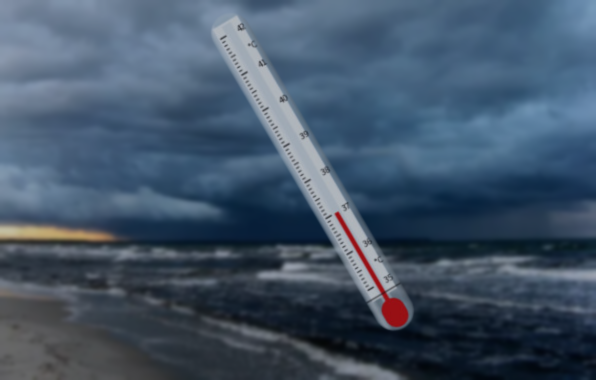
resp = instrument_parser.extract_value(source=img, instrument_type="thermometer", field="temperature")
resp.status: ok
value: 37 °C
